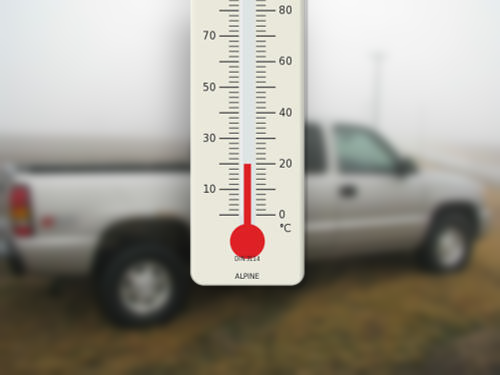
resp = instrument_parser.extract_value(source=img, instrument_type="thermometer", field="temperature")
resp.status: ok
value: 20 °C
